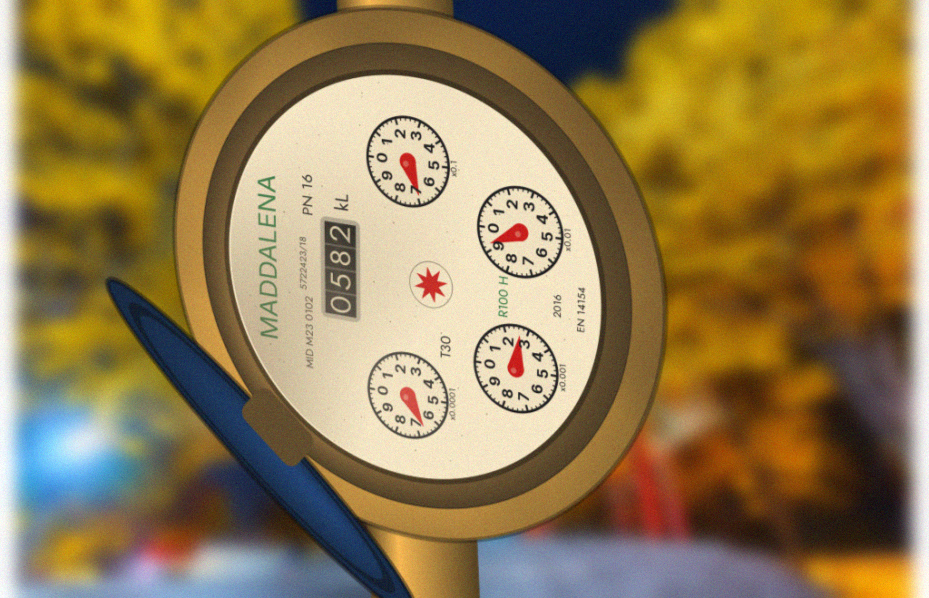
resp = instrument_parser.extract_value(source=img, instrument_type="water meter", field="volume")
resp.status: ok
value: 582.6926 kL
